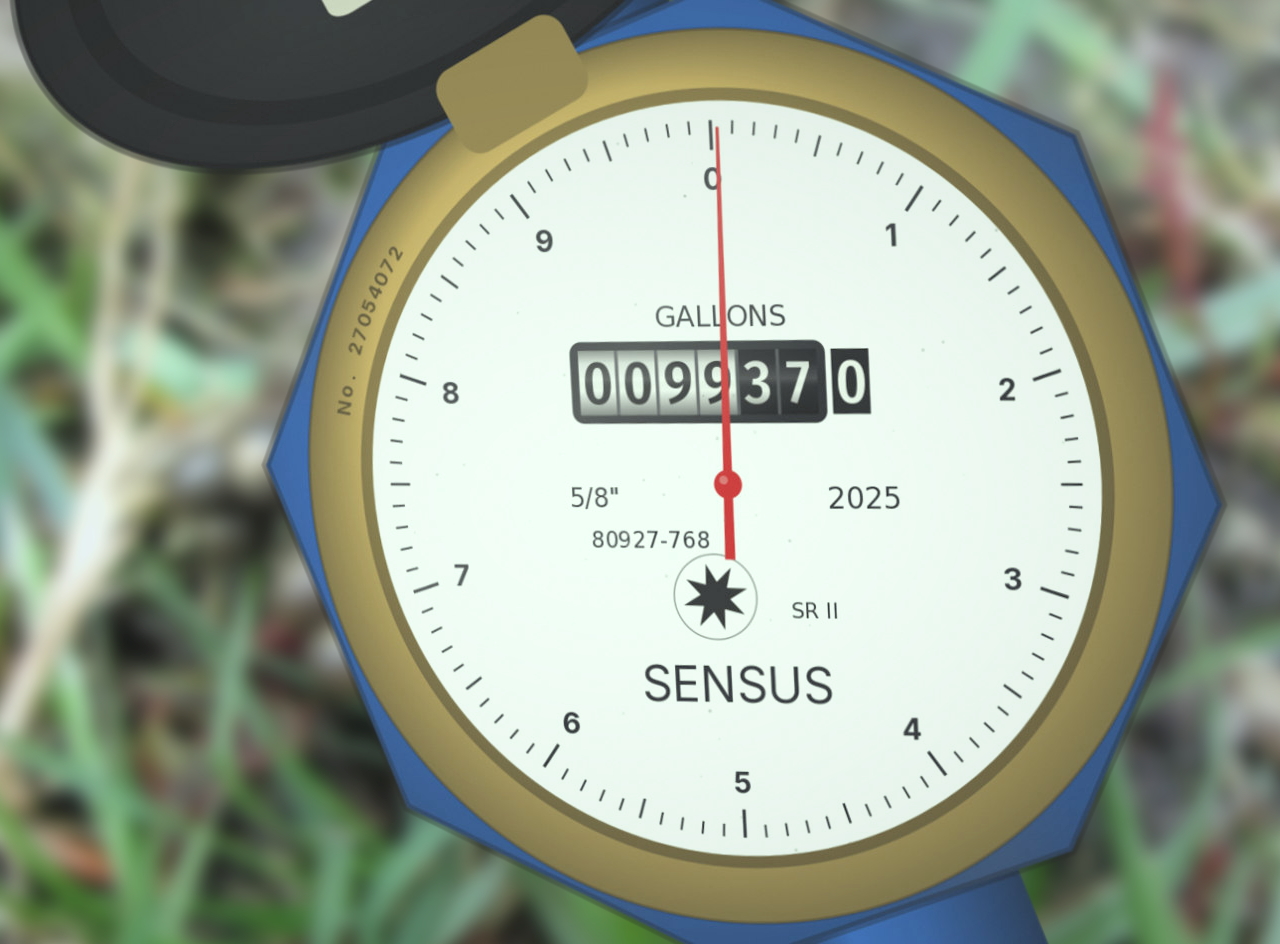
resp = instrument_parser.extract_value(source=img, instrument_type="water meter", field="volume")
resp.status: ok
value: 99370.0 gal
